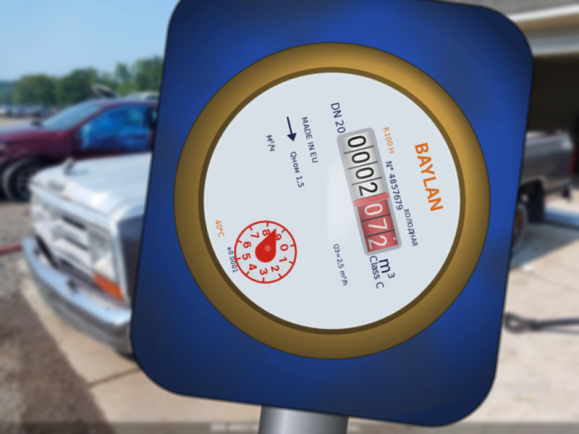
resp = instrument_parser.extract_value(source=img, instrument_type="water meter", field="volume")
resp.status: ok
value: 2.0718 m³
